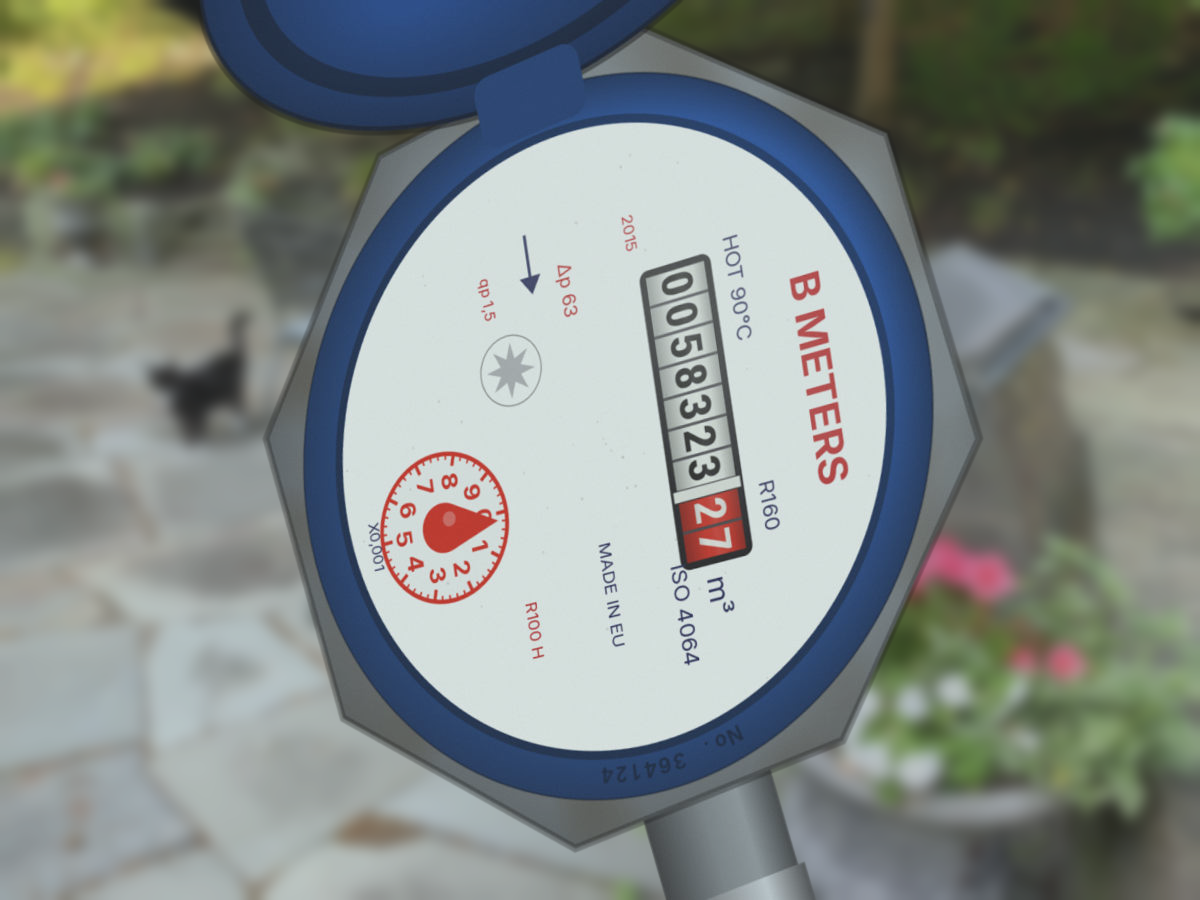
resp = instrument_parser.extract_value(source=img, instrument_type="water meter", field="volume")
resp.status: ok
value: 58323.270 m³
